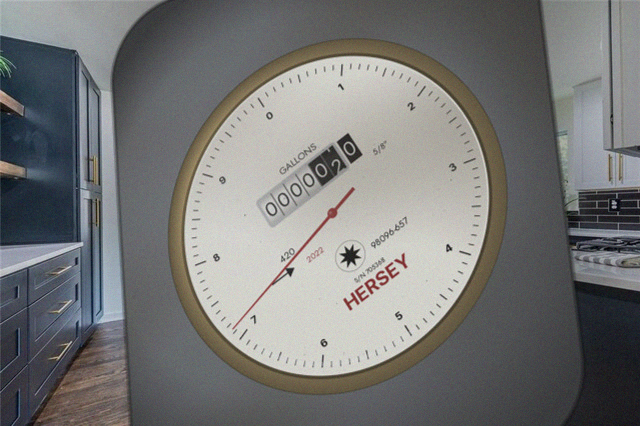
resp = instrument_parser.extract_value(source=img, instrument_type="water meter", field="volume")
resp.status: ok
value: 17.1 gal
